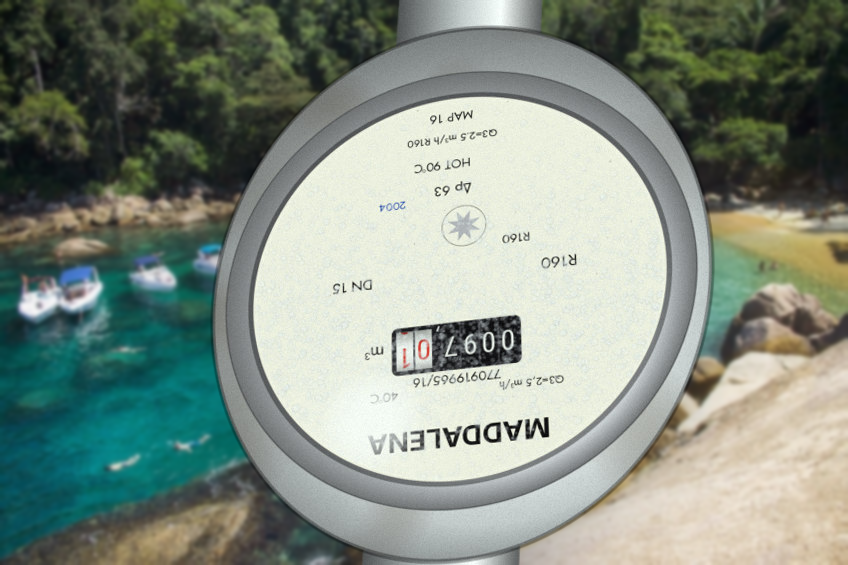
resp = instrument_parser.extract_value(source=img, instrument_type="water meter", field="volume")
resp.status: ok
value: 97.01 m³
